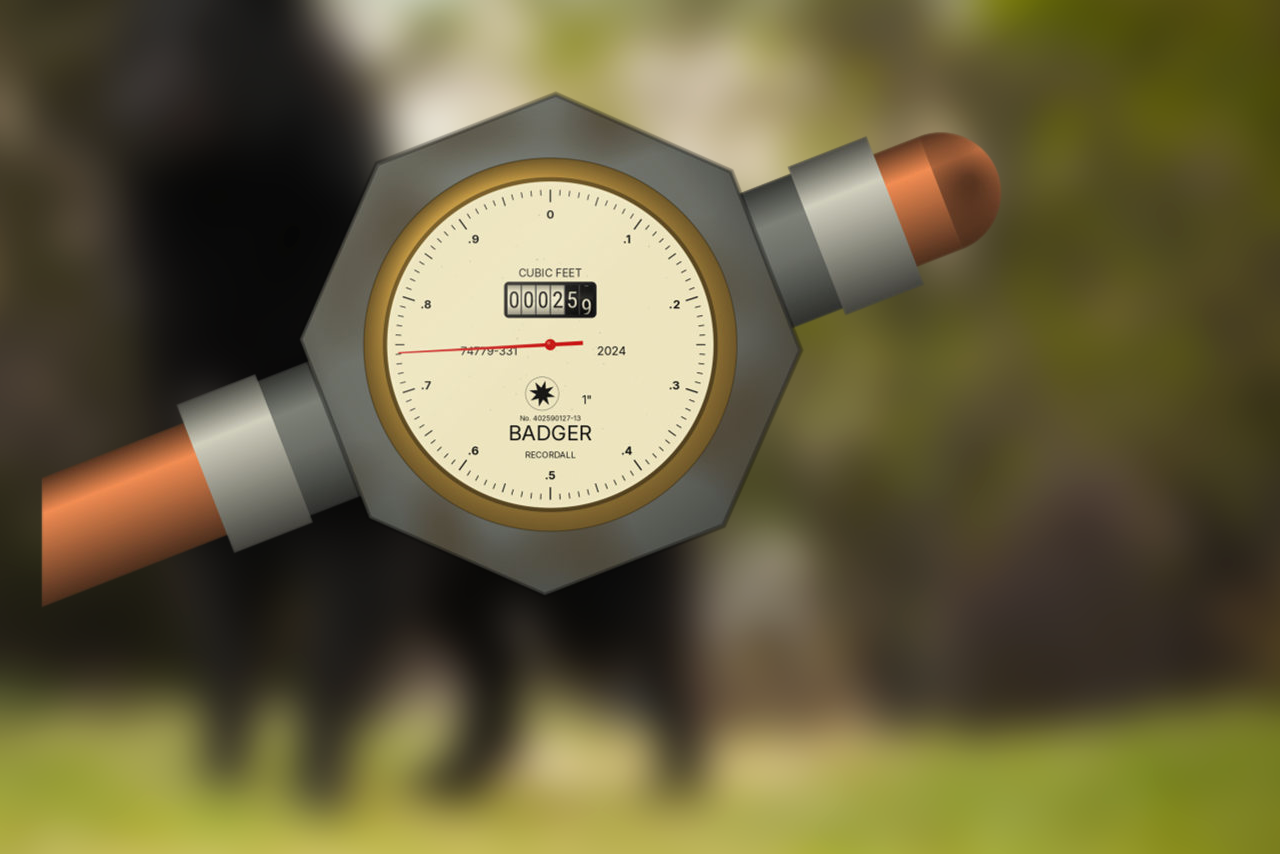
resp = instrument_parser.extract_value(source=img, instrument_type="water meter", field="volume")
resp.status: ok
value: 258.74 ft³
